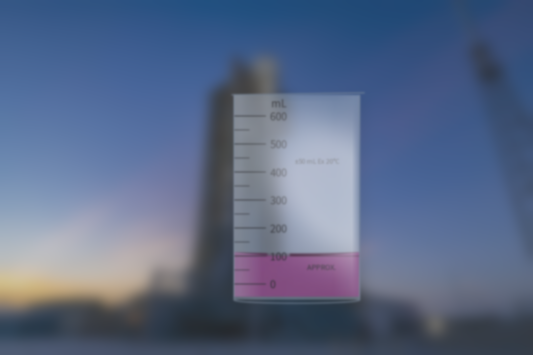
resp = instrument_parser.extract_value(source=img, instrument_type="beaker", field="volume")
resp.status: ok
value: 100 mL
